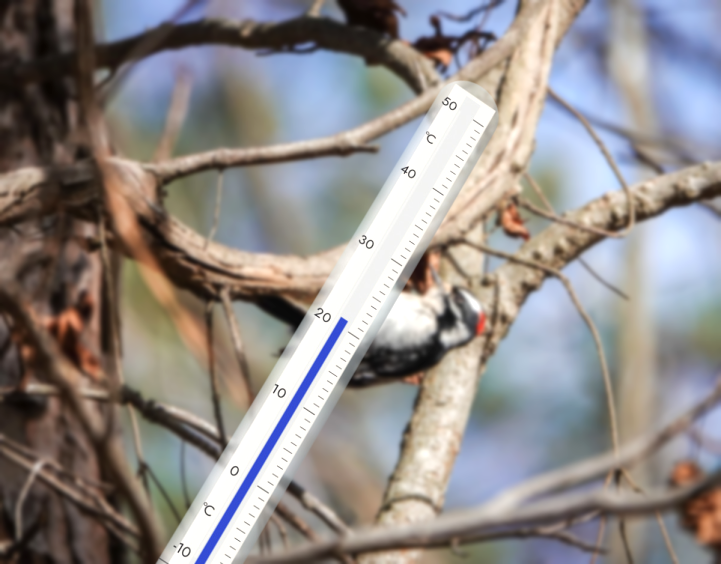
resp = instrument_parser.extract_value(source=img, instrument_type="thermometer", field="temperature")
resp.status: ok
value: 21 °C
